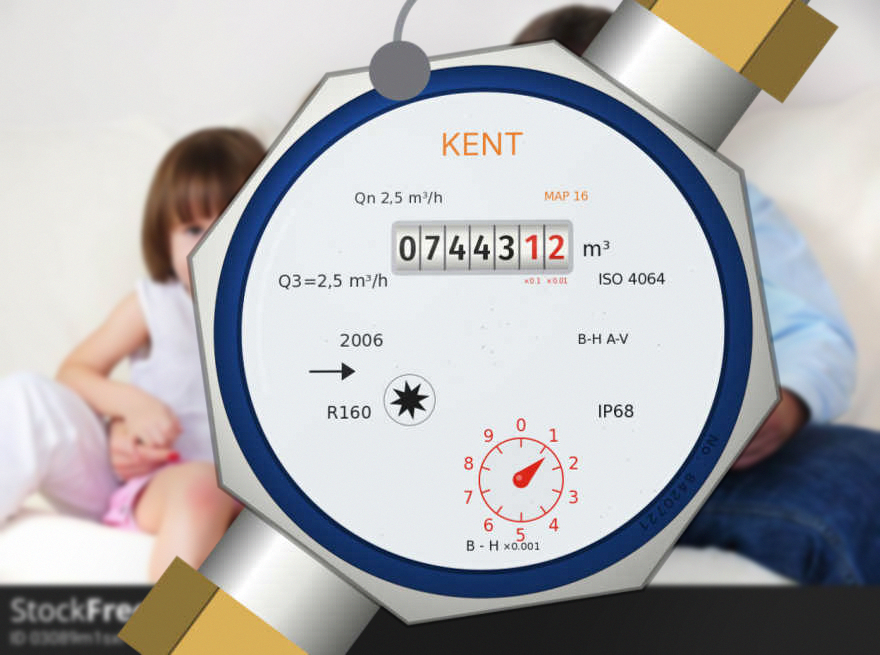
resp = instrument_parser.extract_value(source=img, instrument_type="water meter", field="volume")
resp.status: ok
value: 7443.121 m³
